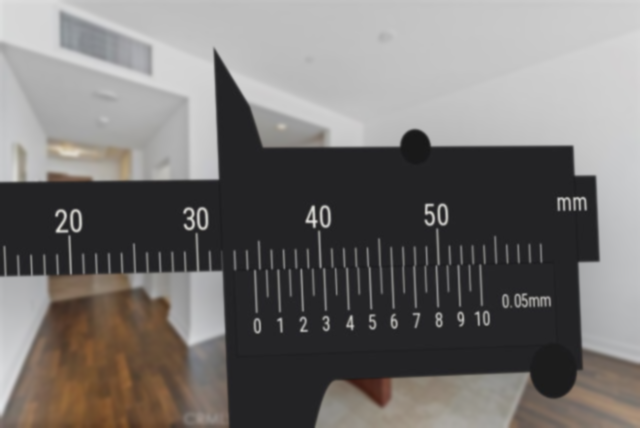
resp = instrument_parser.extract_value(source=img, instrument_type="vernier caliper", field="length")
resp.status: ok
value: 34.6 mm
